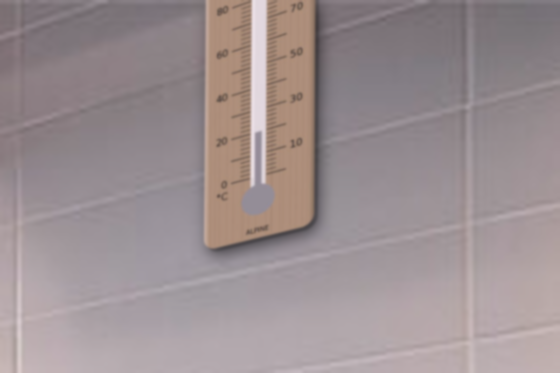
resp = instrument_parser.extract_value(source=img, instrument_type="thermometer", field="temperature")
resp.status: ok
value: 20 °C
